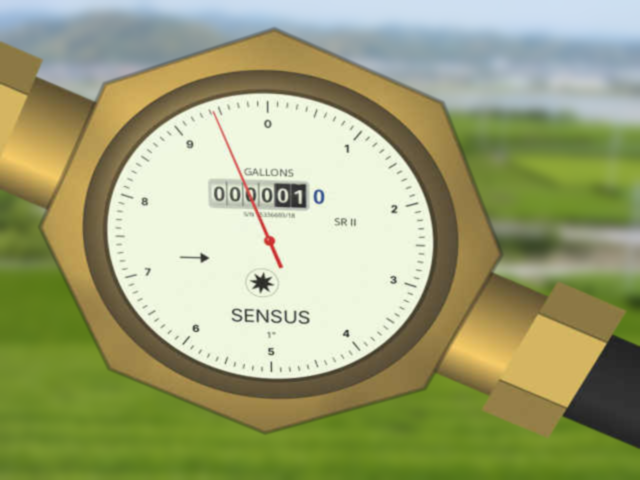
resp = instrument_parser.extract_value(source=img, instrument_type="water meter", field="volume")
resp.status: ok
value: 9.4 gal
